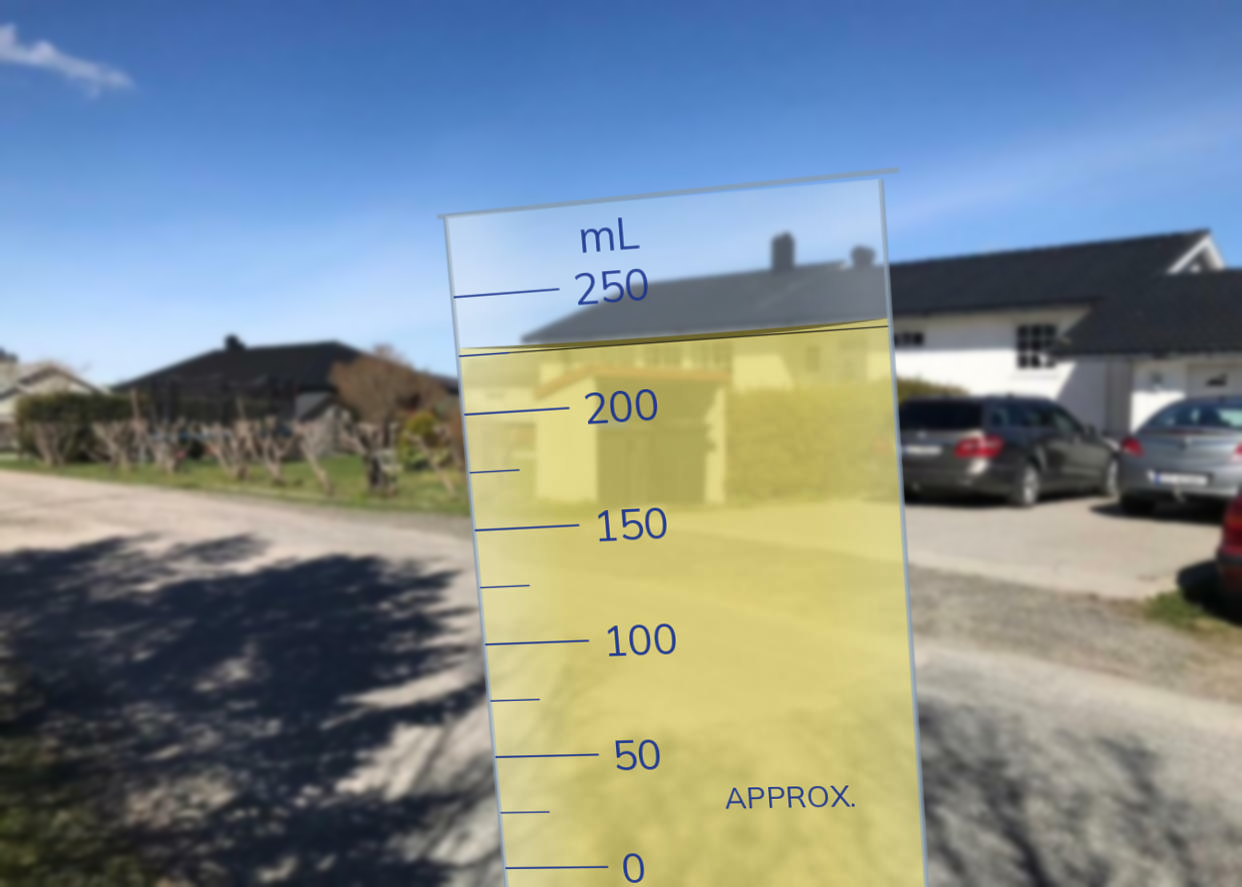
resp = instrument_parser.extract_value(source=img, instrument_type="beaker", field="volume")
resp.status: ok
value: 225 mL
